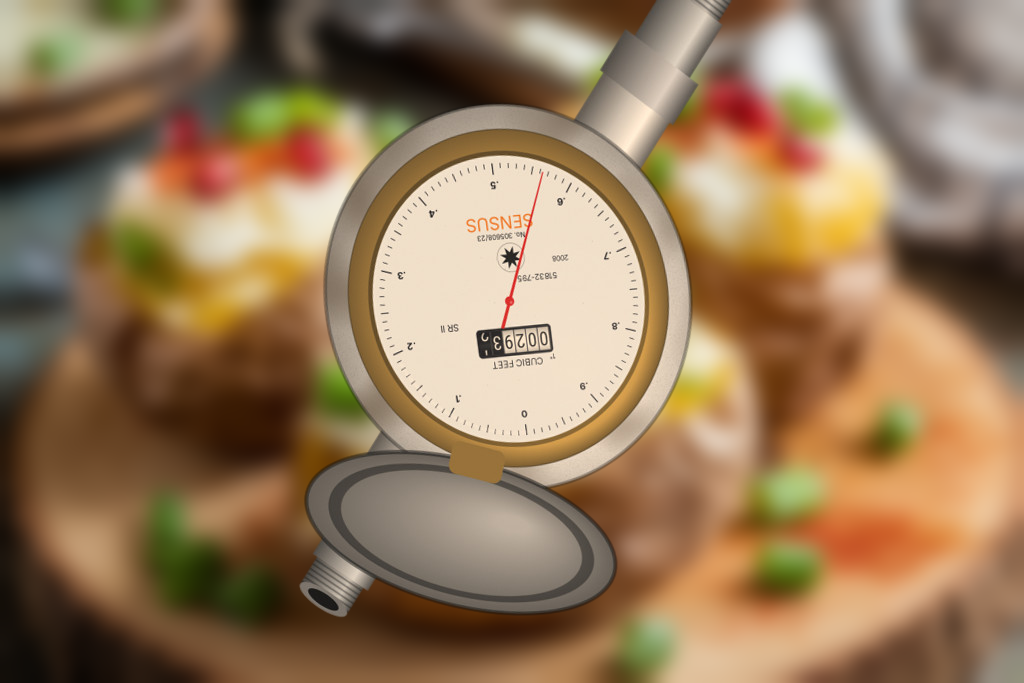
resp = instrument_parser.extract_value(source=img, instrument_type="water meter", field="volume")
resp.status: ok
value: 2931.56 ft³
